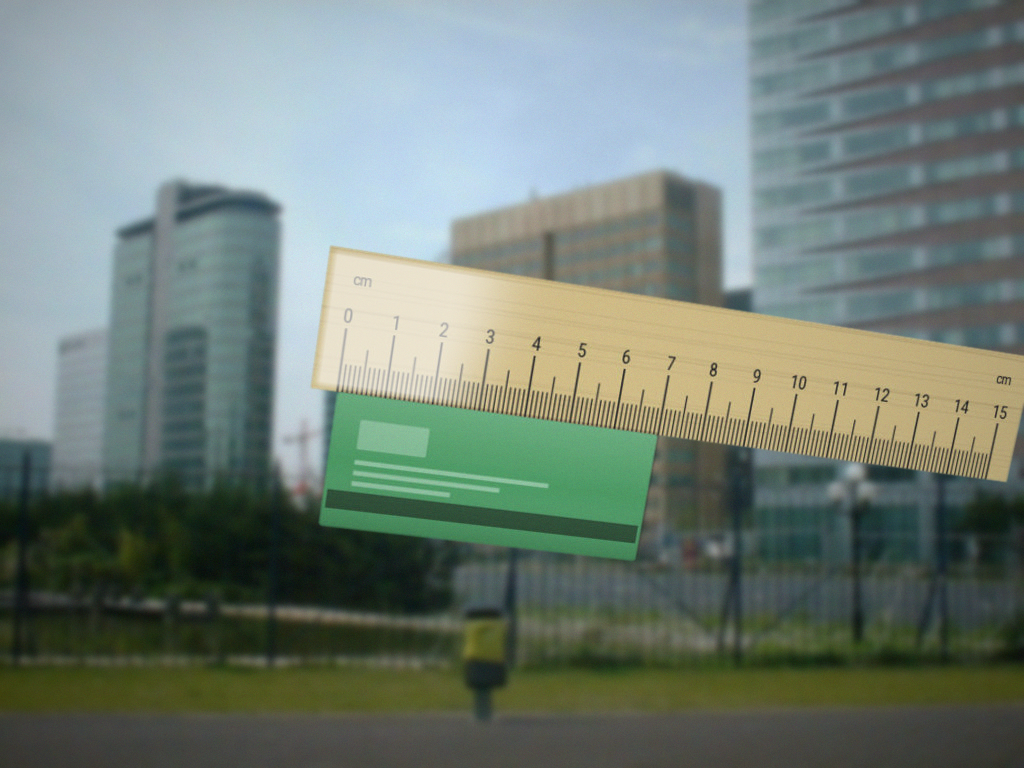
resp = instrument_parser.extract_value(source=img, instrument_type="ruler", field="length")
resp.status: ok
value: 7 cm
